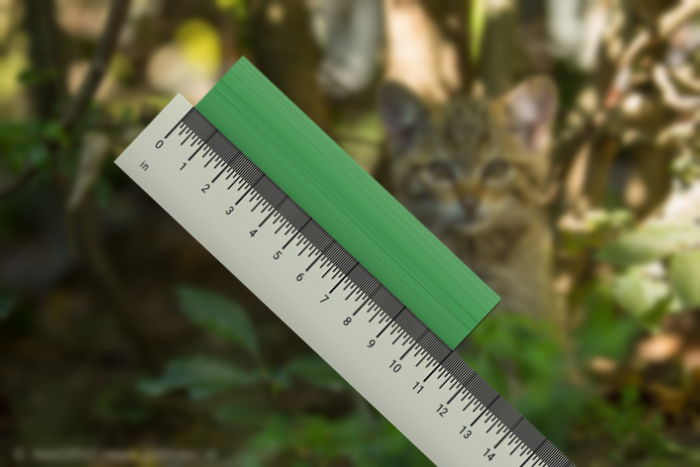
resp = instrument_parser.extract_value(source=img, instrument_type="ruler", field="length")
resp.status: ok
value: 11 in
